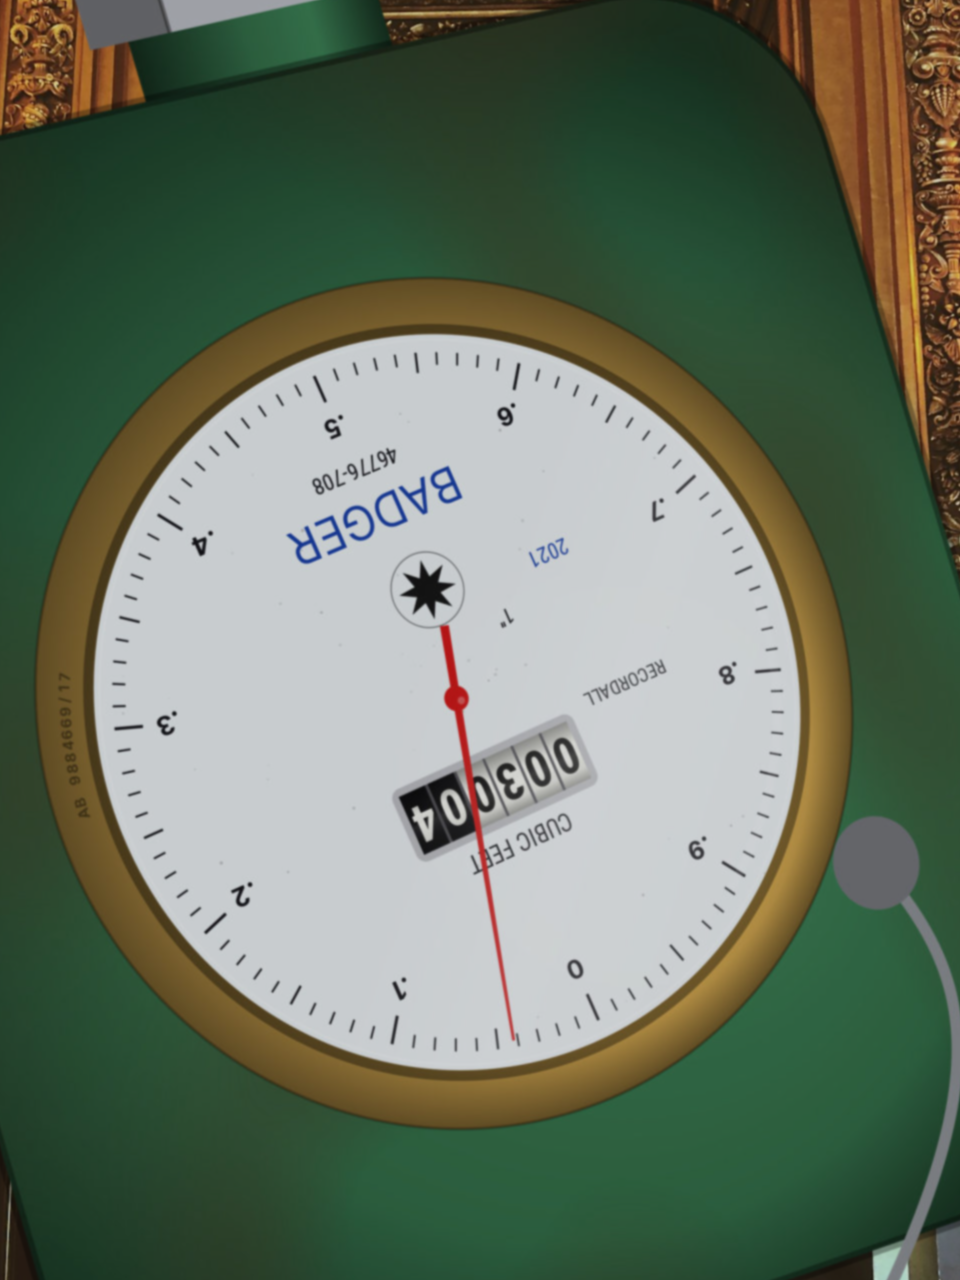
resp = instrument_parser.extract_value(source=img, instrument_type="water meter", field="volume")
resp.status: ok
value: 3004.04 ft³
